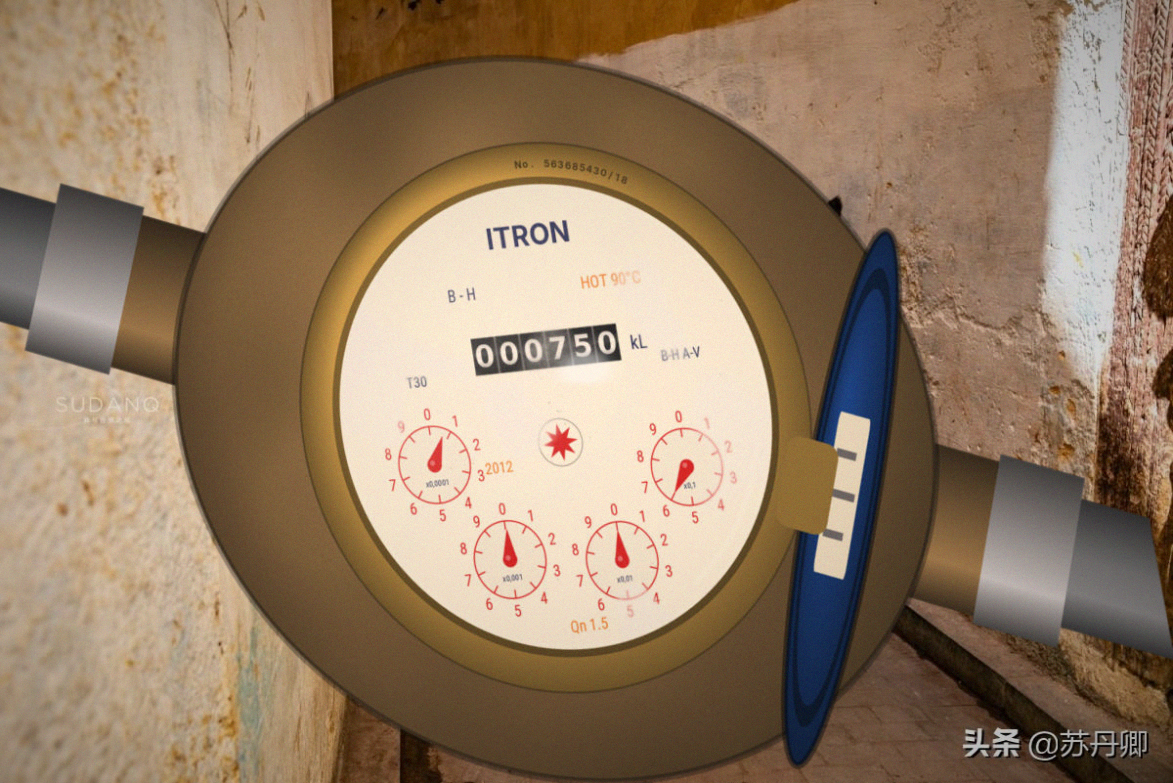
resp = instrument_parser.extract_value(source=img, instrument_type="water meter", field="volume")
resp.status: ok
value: 750.6000 kL
